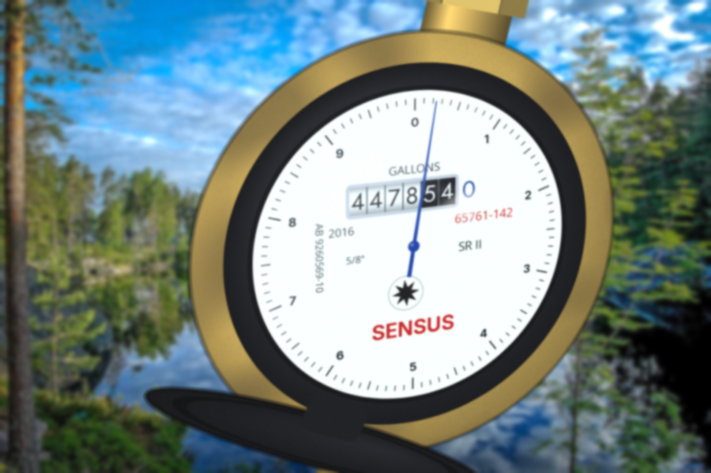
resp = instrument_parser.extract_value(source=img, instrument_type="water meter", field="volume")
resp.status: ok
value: 4478540.2 gal
